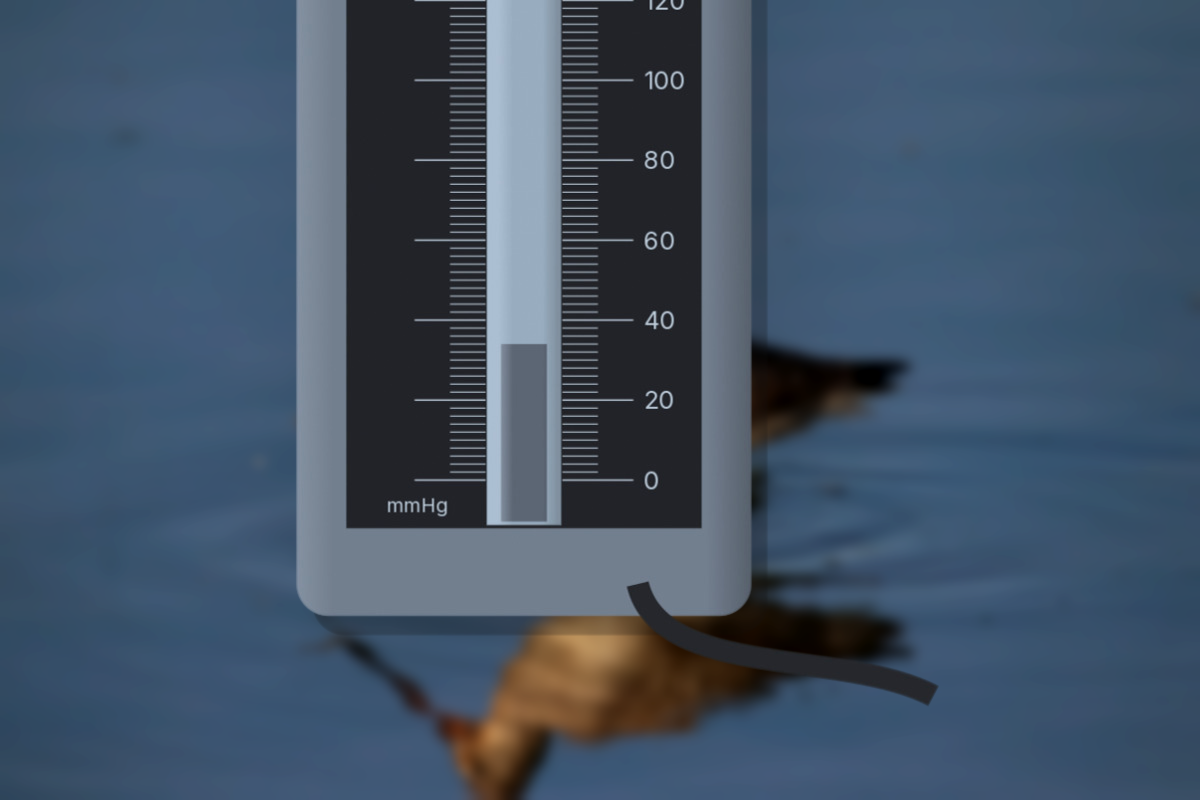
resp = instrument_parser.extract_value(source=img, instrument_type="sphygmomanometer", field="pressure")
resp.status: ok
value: 34 mmHg
